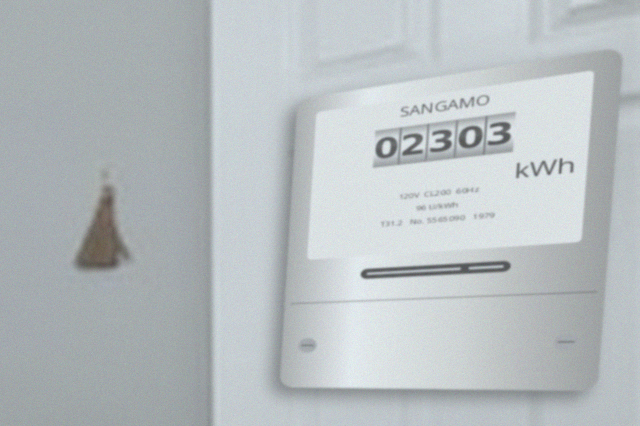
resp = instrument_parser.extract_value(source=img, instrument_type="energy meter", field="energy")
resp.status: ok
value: 2303 kWh
